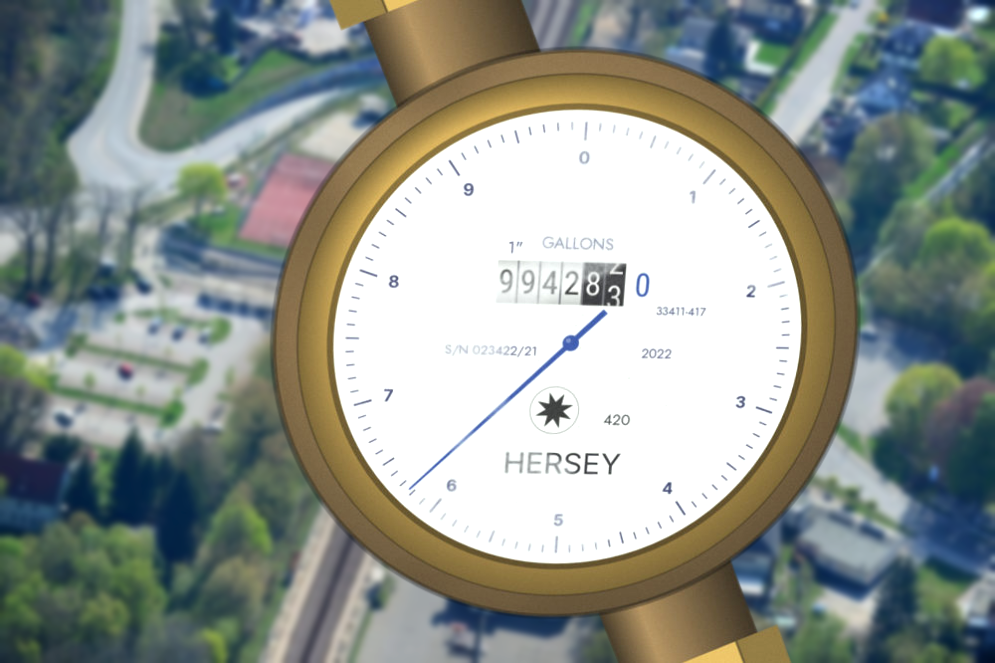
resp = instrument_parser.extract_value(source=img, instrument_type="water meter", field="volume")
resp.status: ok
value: 9942826.2 gal
